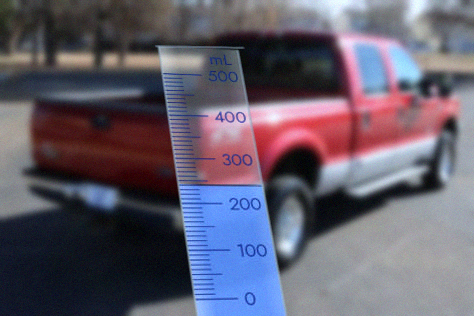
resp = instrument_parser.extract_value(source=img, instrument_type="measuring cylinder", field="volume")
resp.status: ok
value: 240 mL
